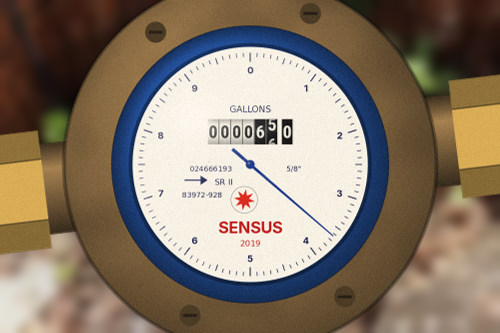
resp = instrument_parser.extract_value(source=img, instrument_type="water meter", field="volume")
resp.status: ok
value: 653.6 gal
